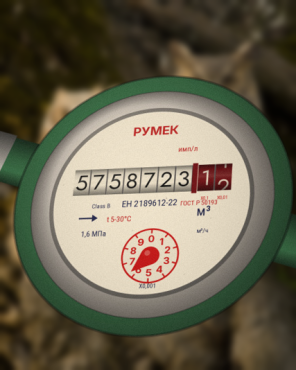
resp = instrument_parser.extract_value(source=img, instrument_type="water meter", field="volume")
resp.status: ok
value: 5758723.116 m³
